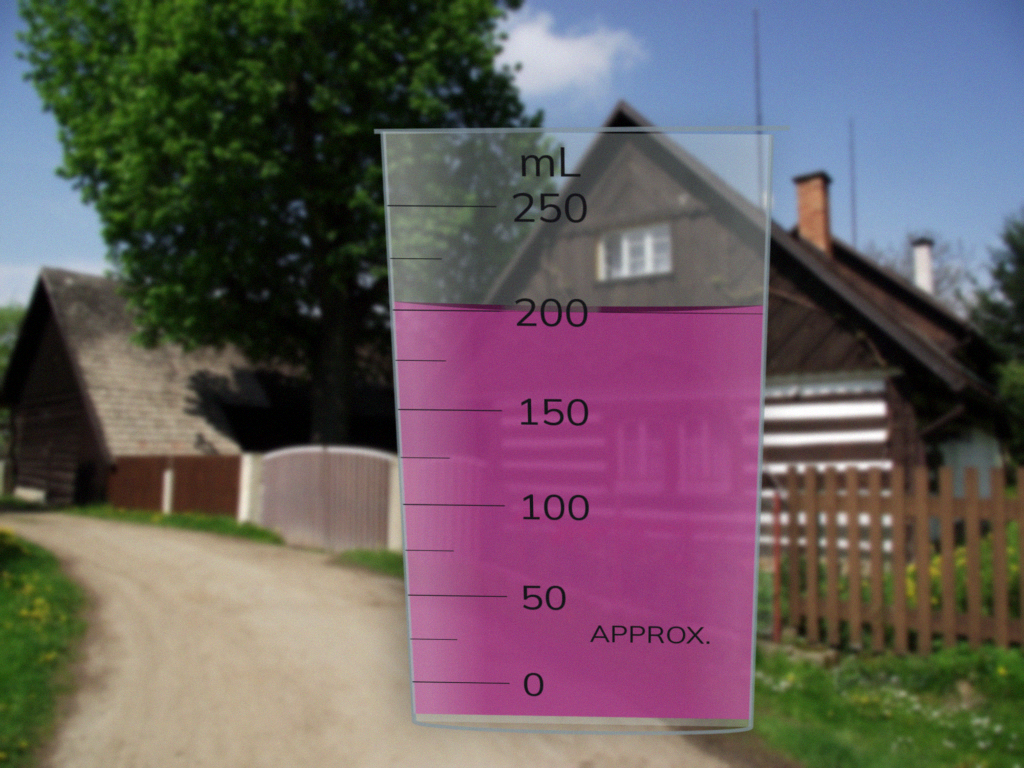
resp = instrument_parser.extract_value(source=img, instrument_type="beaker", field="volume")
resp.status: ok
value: 200 mL
